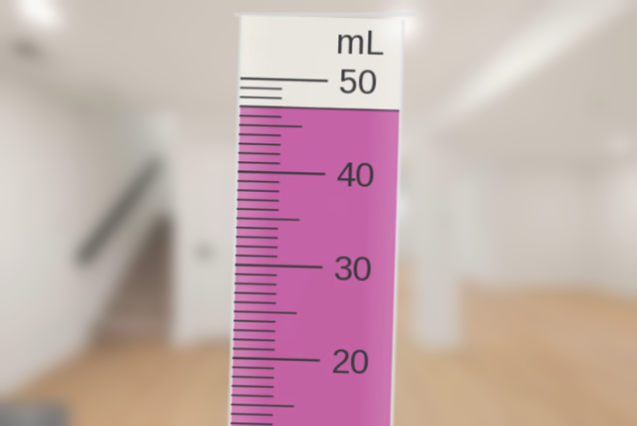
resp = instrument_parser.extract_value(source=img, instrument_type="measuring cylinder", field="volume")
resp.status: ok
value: 47 mL
